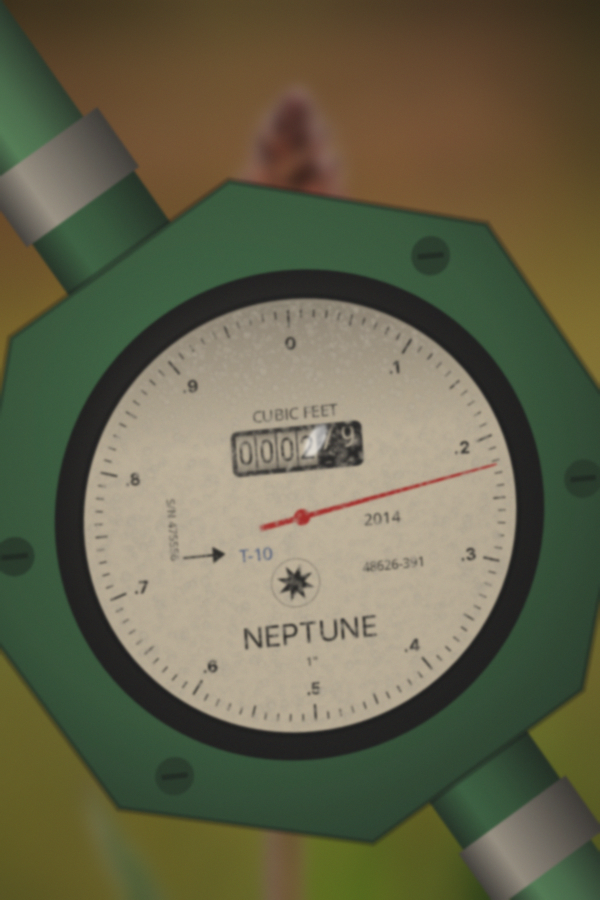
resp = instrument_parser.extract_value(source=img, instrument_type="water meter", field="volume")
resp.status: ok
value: 279.22 ft³
